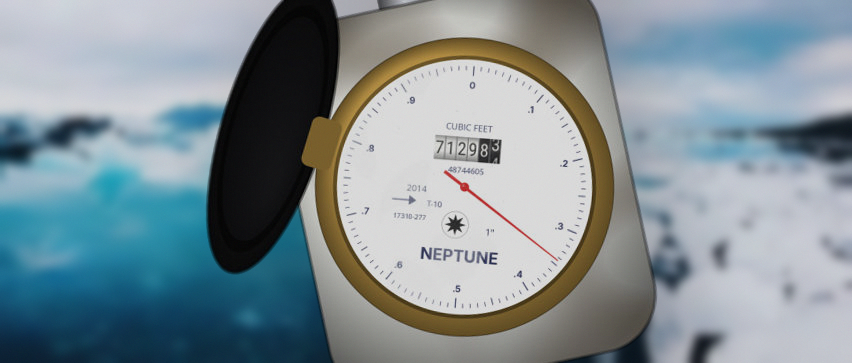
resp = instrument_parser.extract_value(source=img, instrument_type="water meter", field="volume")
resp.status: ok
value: 712983.34 ft³
